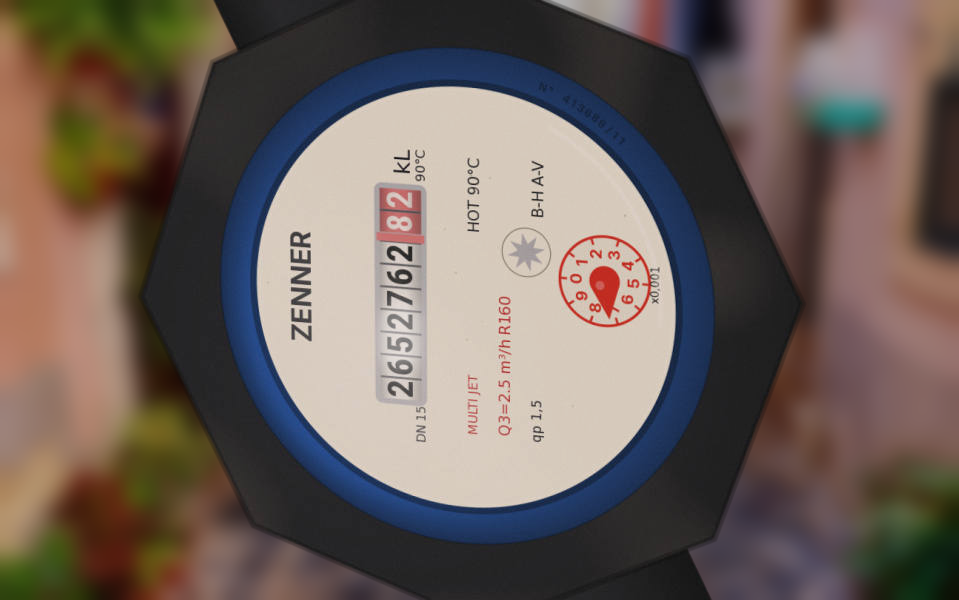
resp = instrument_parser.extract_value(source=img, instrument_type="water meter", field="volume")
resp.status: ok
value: 2652762.827 kL
